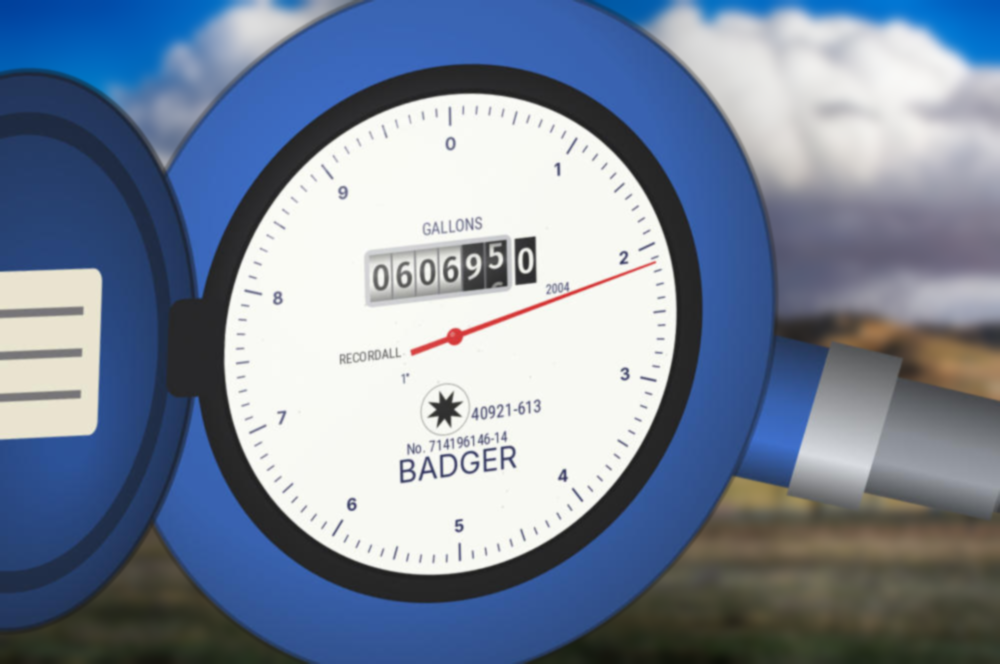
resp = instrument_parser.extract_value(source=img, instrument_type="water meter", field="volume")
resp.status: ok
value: 606952.1 gal
